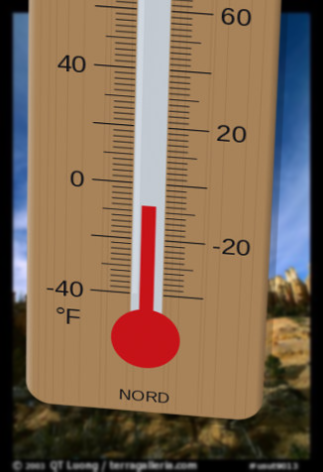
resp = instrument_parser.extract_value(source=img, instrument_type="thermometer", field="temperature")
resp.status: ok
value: -8 °F
